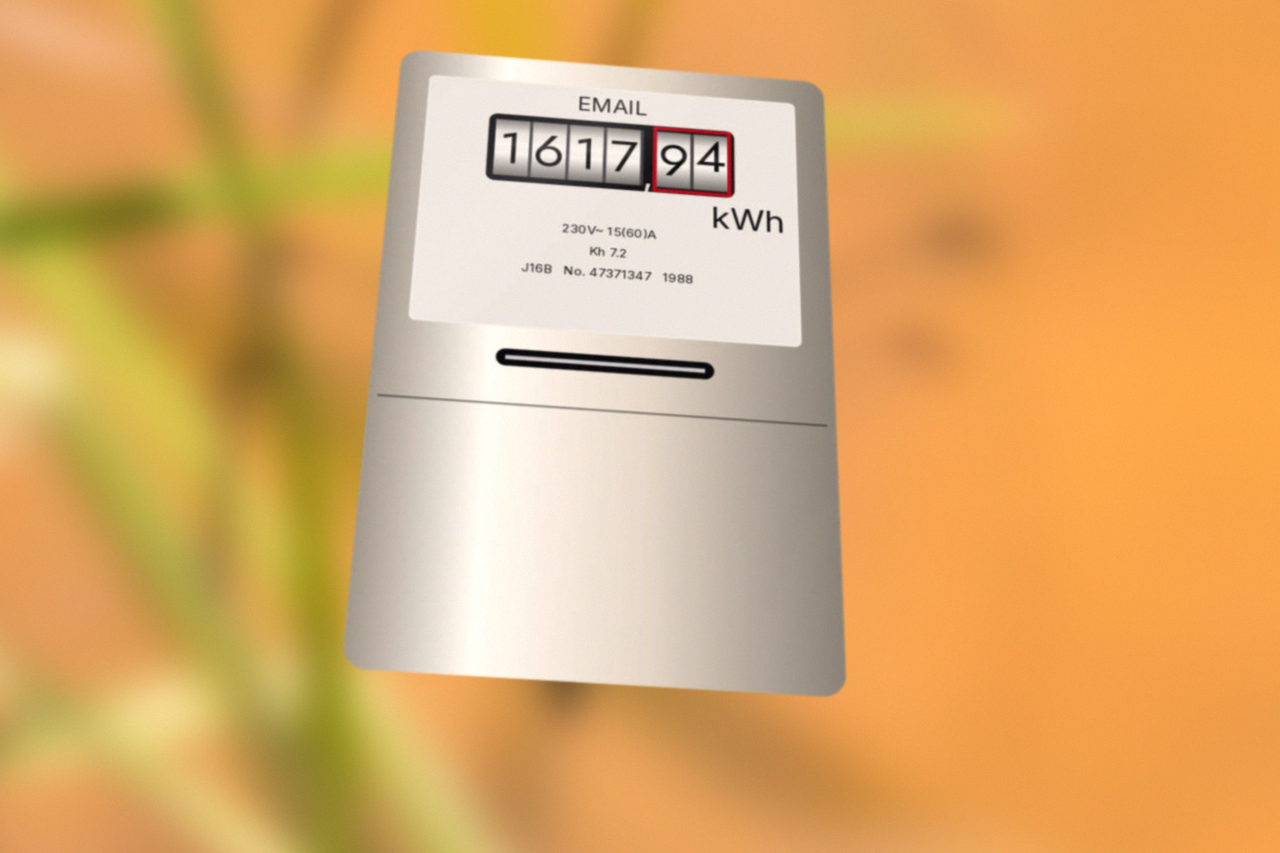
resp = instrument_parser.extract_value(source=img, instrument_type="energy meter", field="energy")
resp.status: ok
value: 1617.94 kWh
